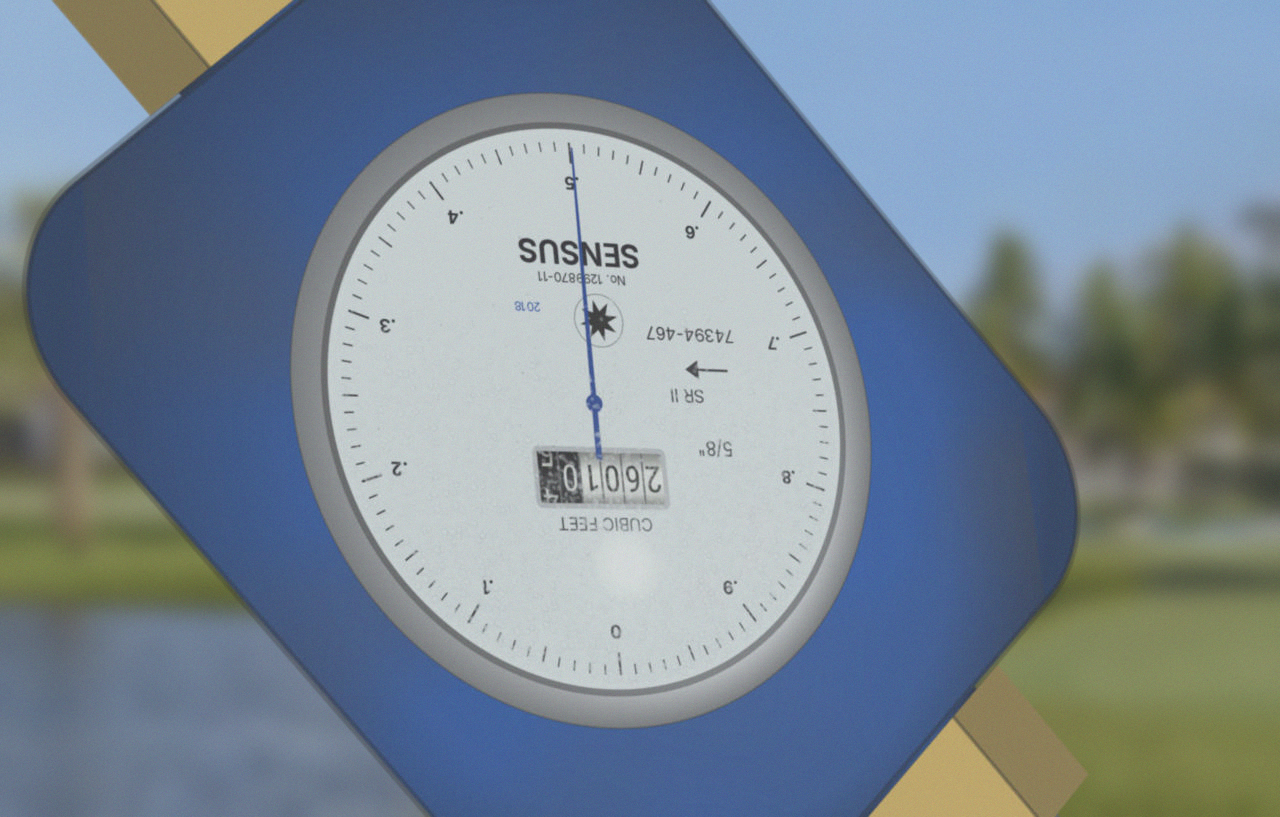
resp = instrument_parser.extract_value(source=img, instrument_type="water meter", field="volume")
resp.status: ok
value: 260104.50 ft³
